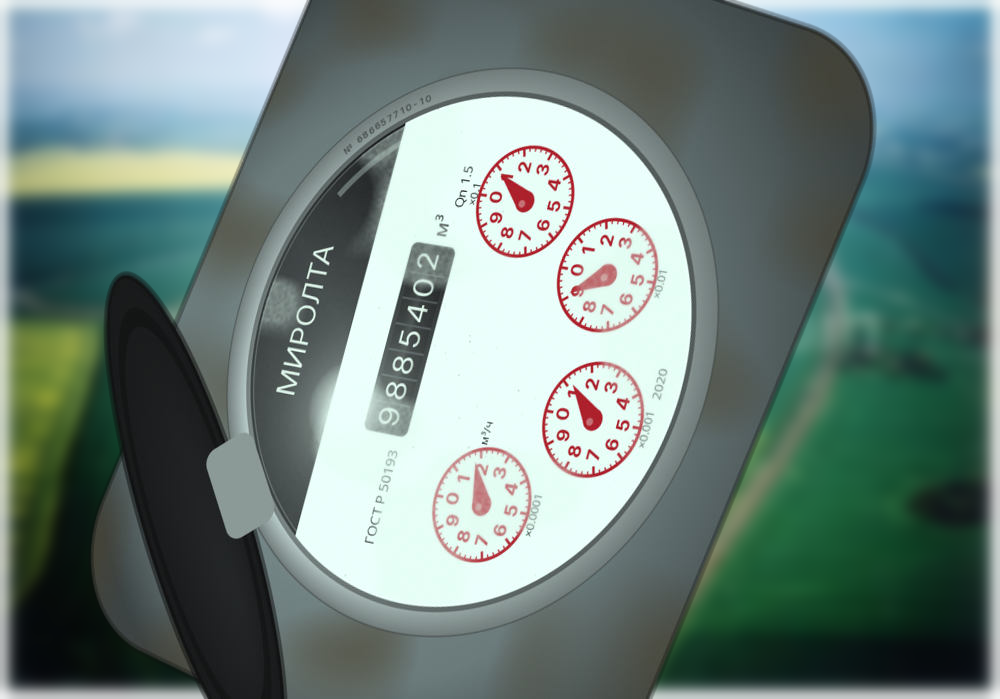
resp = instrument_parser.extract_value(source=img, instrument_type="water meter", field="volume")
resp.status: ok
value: 9885402.0911 m³
